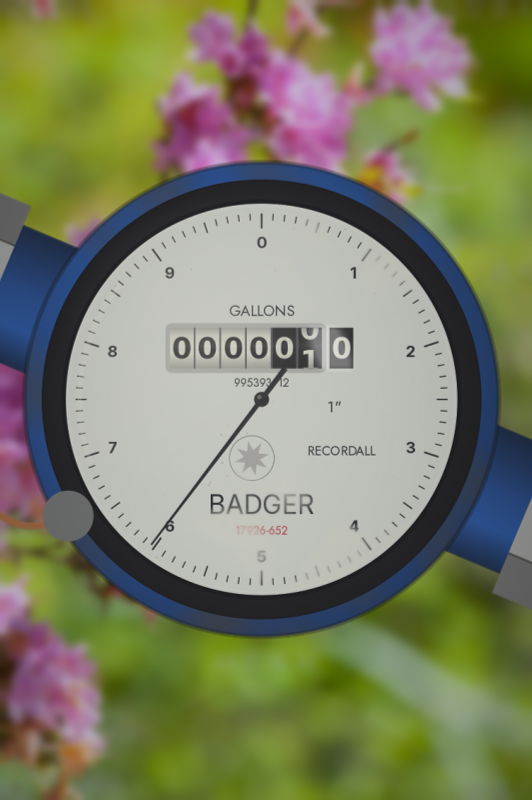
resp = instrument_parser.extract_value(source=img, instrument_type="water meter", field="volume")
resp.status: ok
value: 6.0 gal
